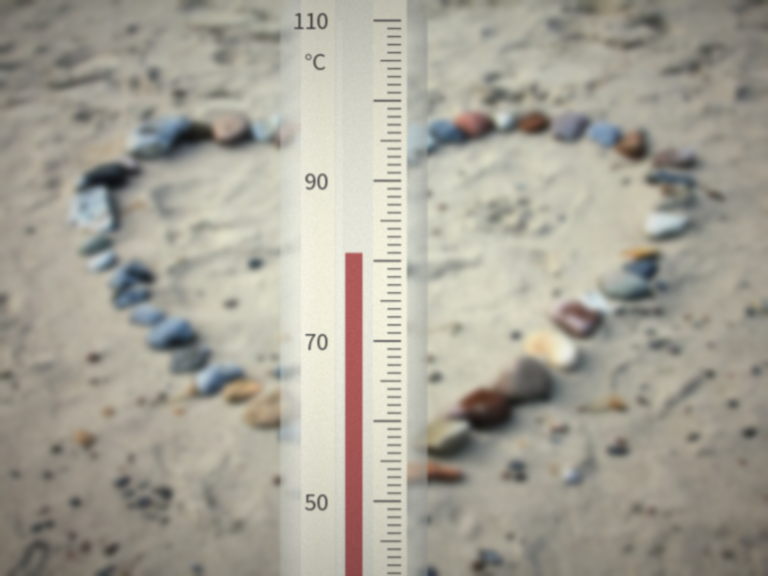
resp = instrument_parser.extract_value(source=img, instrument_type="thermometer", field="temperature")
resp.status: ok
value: 81 °C
